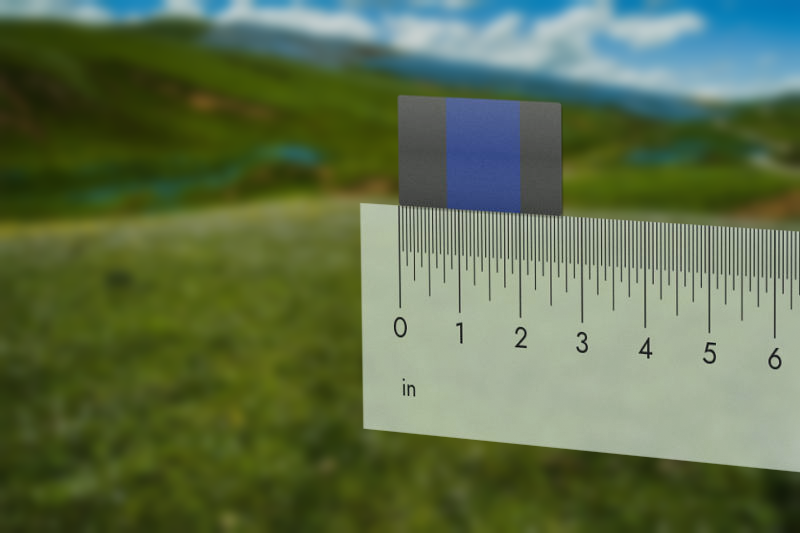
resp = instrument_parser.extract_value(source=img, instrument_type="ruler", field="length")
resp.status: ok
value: 2.6875 in
